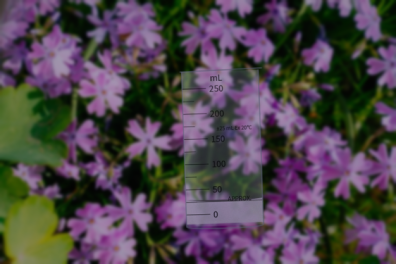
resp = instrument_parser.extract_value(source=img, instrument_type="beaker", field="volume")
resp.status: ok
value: 25 mL
